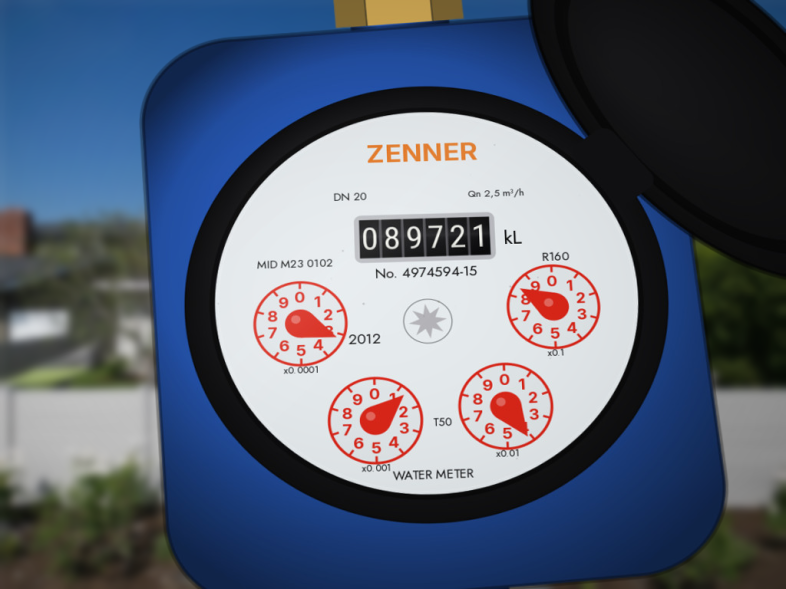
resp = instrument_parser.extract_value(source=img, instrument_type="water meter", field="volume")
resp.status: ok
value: 89721.8413 kL
